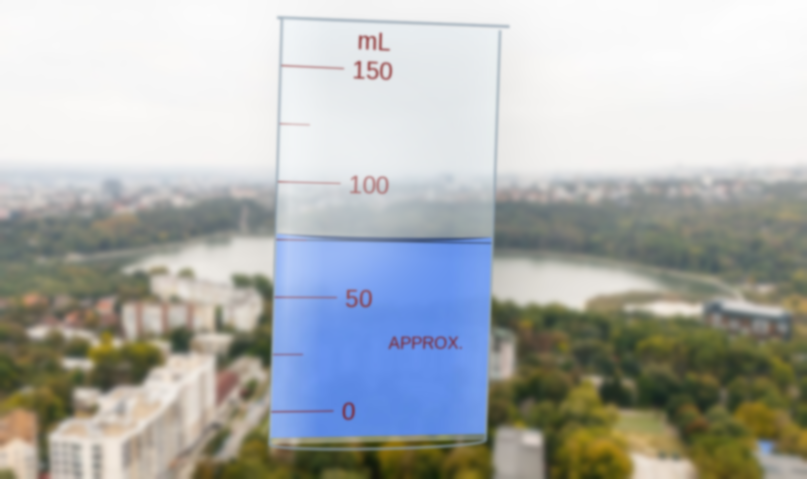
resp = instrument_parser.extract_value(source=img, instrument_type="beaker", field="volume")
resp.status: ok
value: 75 mL
